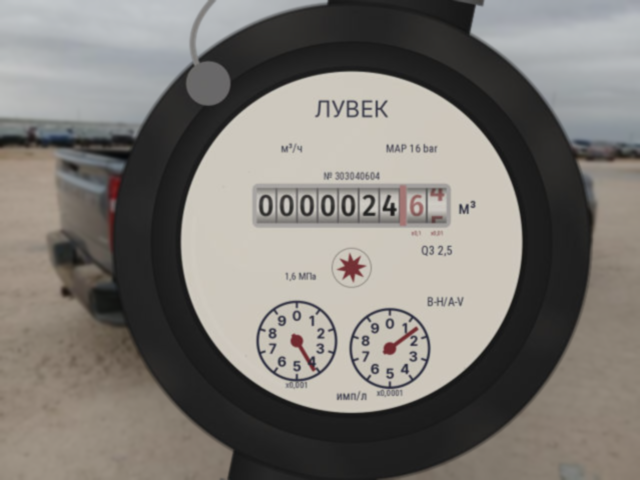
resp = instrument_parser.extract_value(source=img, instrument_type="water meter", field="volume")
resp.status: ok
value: 24.6441 m³
